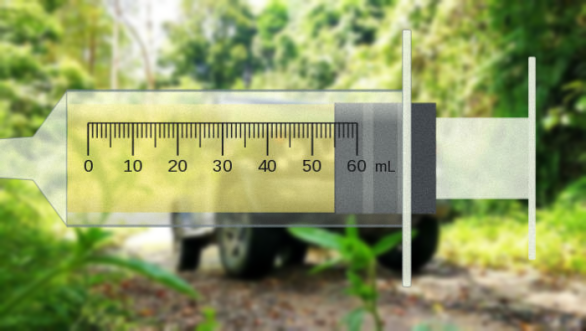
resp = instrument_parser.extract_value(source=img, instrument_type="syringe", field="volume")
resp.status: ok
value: 55 mL
